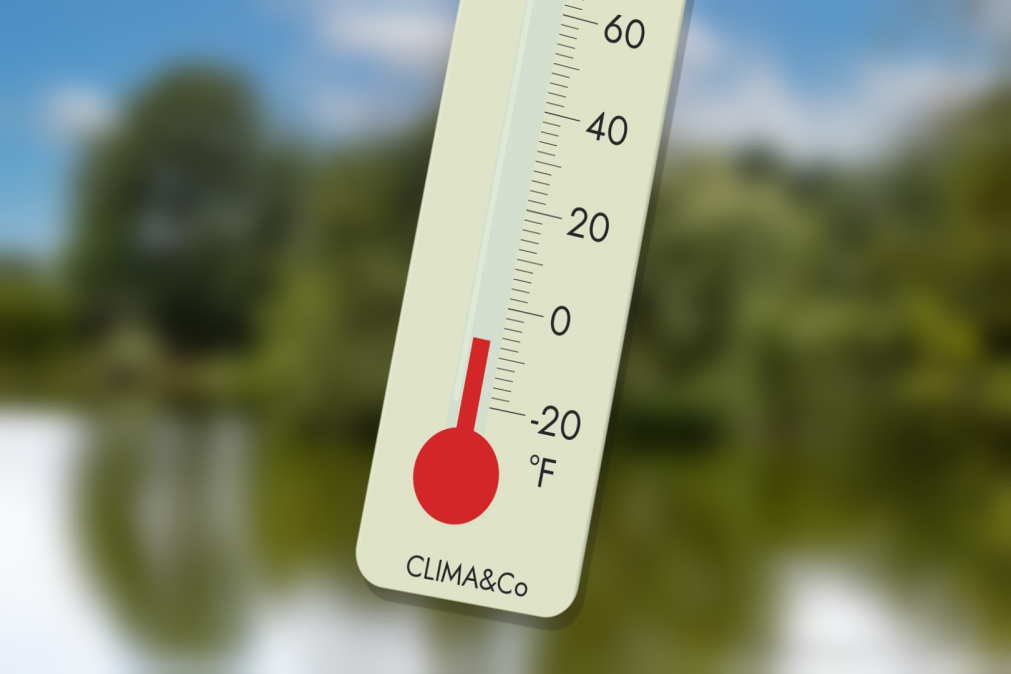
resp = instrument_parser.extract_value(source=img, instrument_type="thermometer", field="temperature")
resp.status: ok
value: -7 °F
